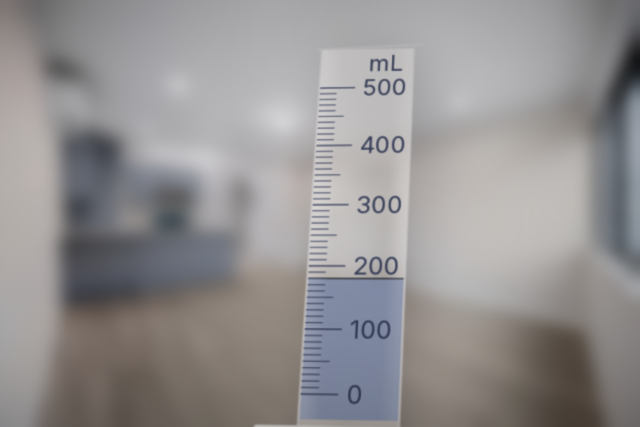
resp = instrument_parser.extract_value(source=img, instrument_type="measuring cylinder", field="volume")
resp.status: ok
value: 180 mL
